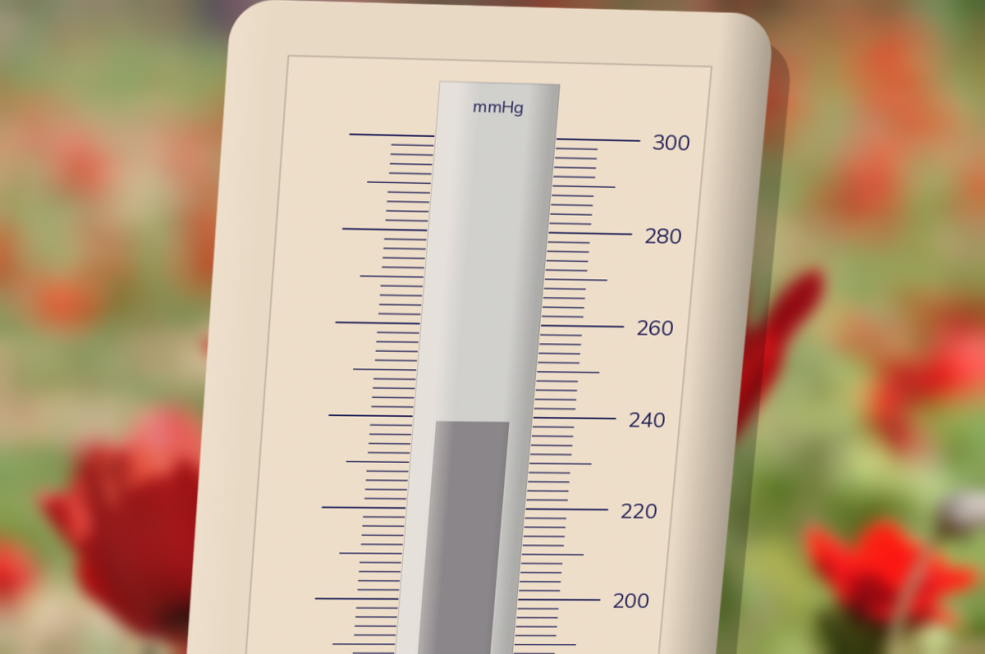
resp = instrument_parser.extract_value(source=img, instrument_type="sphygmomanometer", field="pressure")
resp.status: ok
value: 239 mmHg
